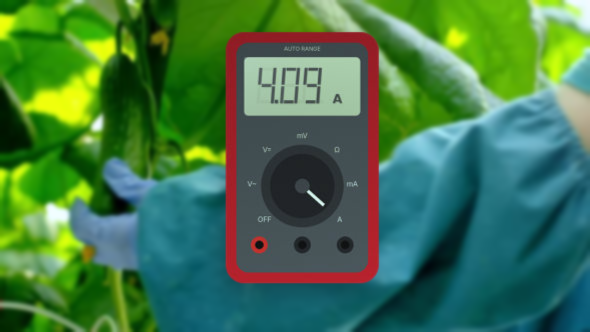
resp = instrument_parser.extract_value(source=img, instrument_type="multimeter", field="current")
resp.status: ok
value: 4.09 A
